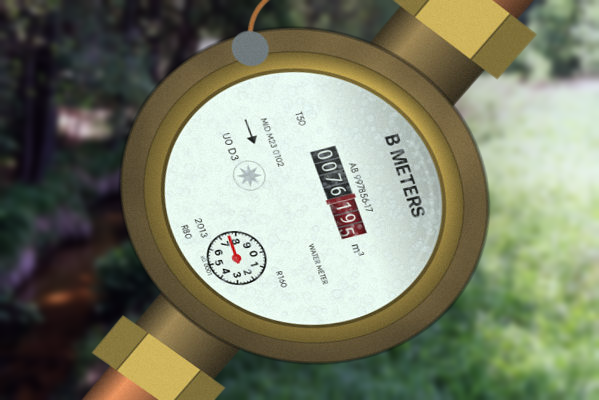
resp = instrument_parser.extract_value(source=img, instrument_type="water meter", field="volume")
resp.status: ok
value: 76.1947 m³
